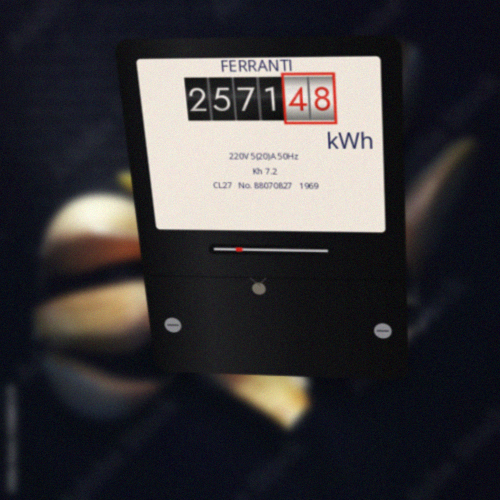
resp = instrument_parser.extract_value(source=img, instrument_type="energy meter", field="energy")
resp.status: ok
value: 2571.48 kWh
